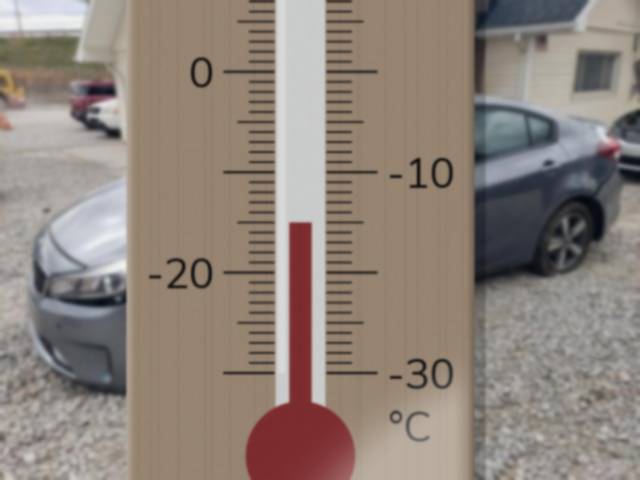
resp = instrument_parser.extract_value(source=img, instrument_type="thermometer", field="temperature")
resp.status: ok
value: -15 °C
